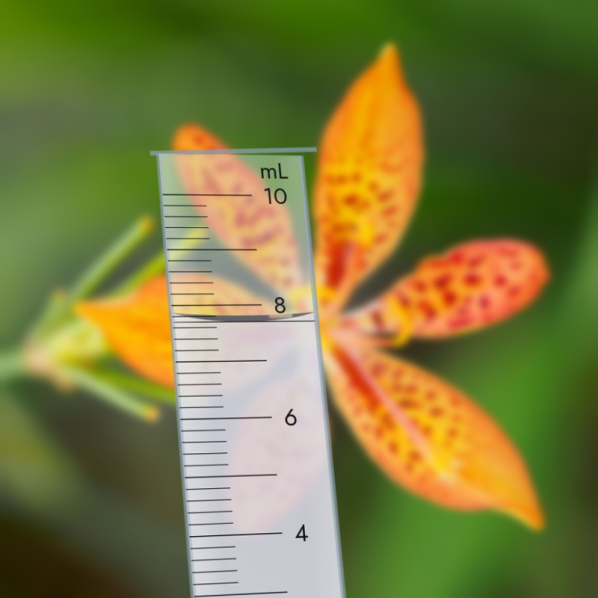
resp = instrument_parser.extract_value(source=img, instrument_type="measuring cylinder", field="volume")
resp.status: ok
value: 7.7 mL
